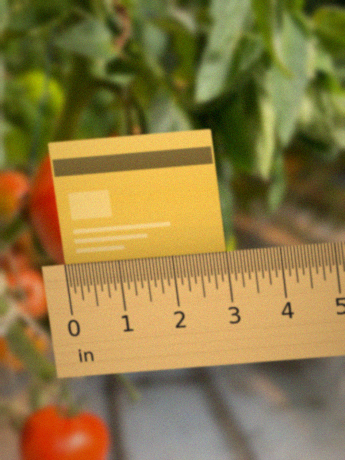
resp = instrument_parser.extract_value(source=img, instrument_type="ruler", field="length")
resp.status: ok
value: 3 in
